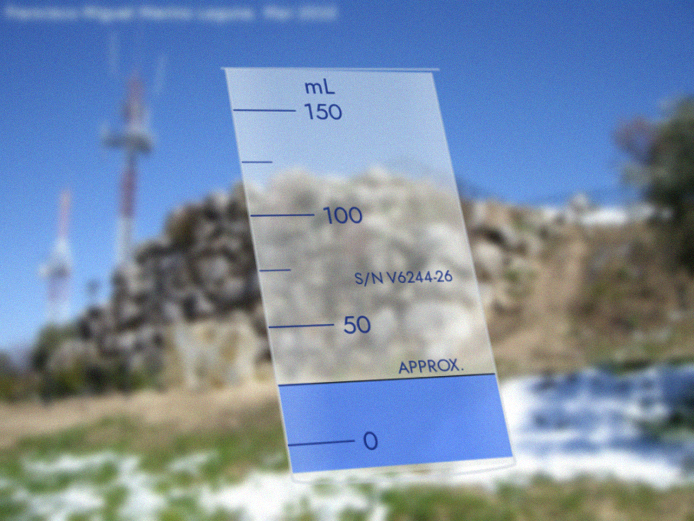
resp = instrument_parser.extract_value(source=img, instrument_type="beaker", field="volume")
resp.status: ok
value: 25 mL
